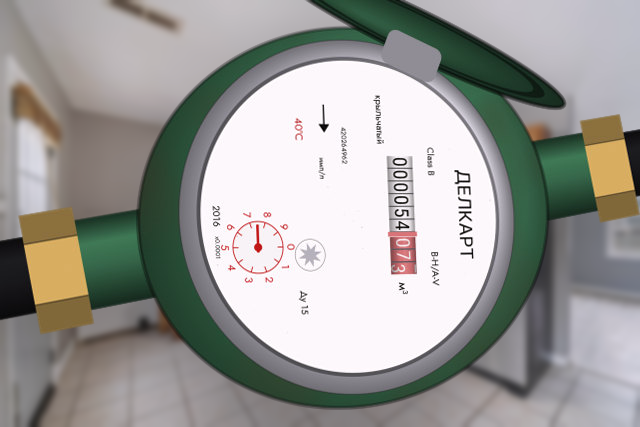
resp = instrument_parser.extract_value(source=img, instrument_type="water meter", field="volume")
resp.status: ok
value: 54.0727 m³
